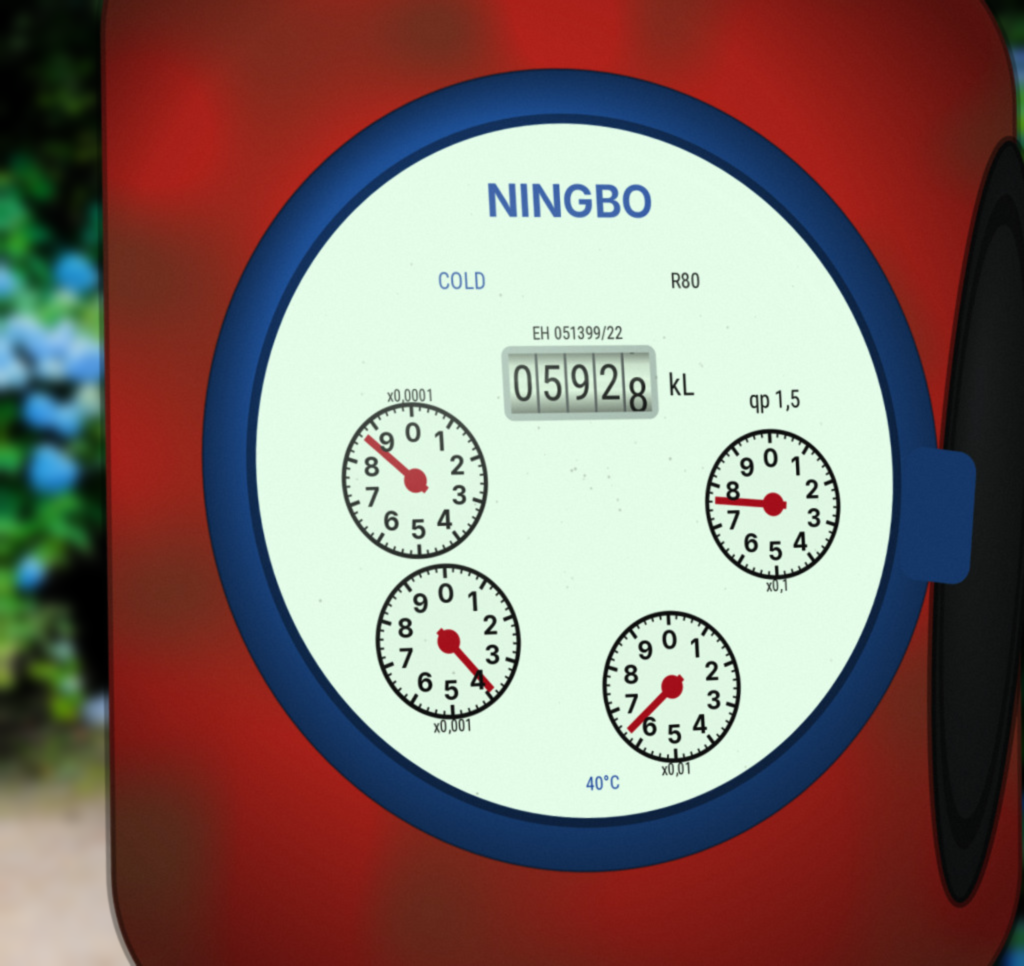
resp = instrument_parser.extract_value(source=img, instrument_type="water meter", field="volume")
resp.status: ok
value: 5927.7638 kL
